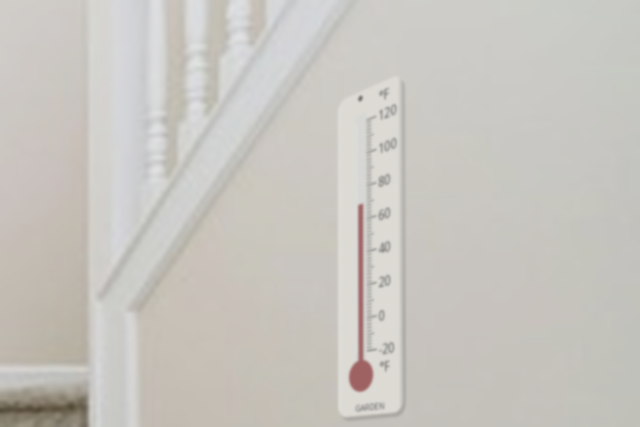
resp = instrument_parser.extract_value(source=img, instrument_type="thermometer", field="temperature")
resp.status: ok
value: 70 °F
